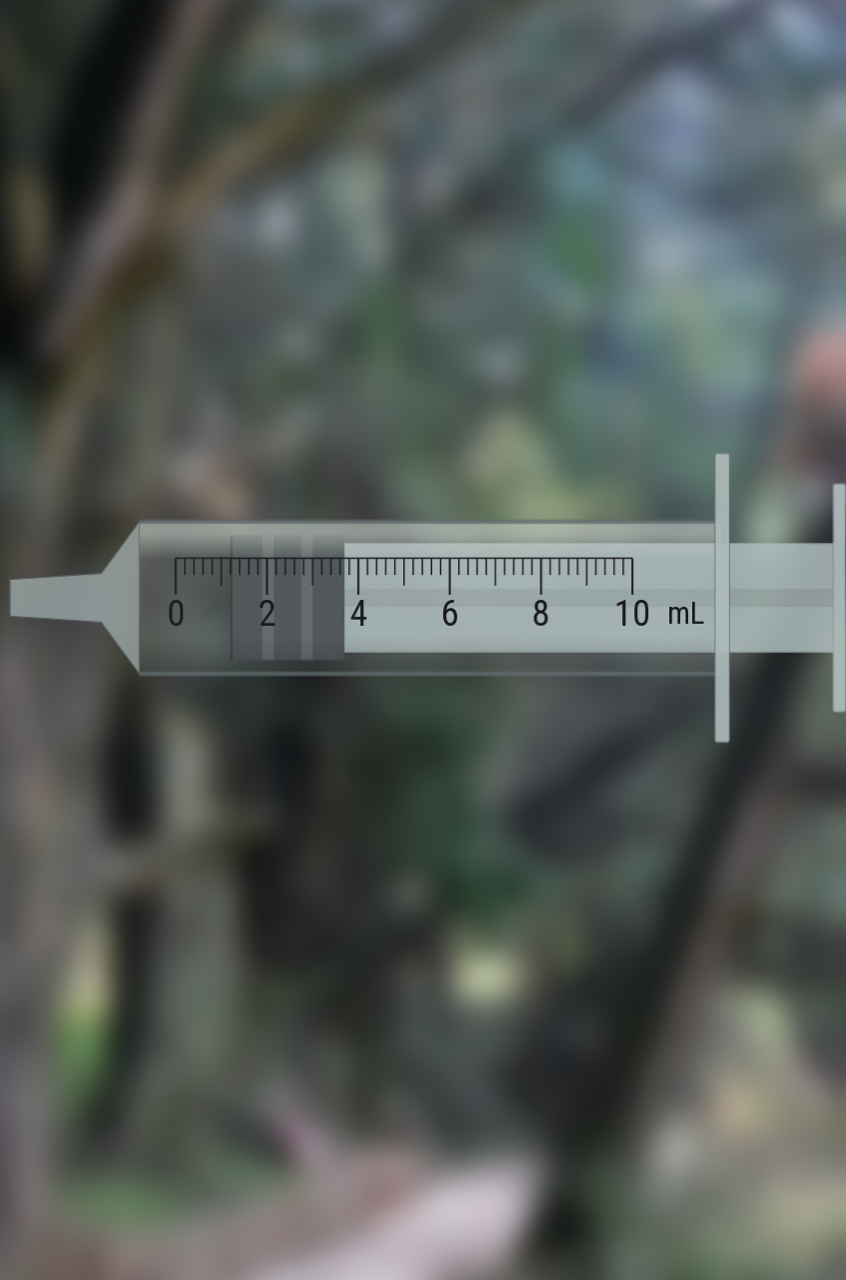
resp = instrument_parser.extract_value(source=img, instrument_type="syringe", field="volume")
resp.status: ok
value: 1.2 mL
